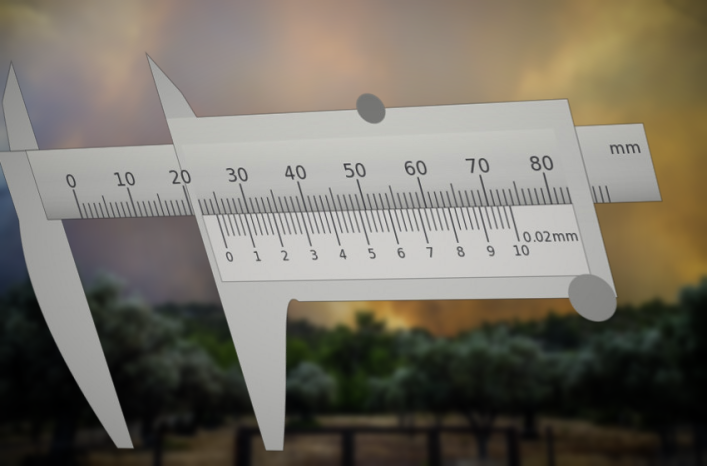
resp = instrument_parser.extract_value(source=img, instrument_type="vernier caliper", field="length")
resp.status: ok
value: 24.4 mm
